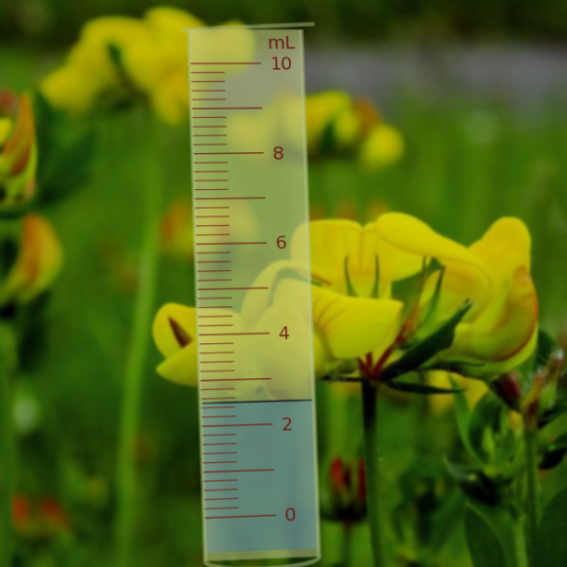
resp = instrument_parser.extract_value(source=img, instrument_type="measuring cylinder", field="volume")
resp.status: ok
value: 2.5 mL
